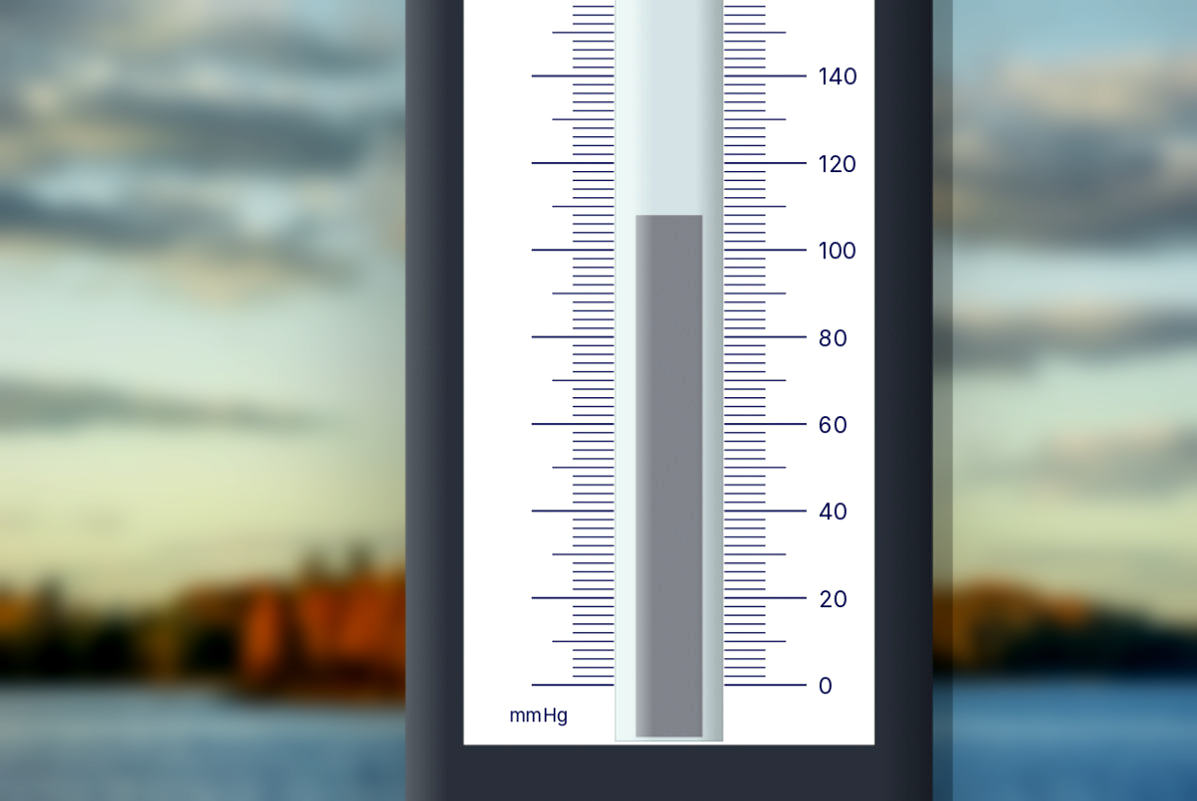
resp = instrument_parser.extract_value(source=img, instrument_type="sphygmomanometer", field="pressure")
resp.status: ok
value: 108 mmHg
